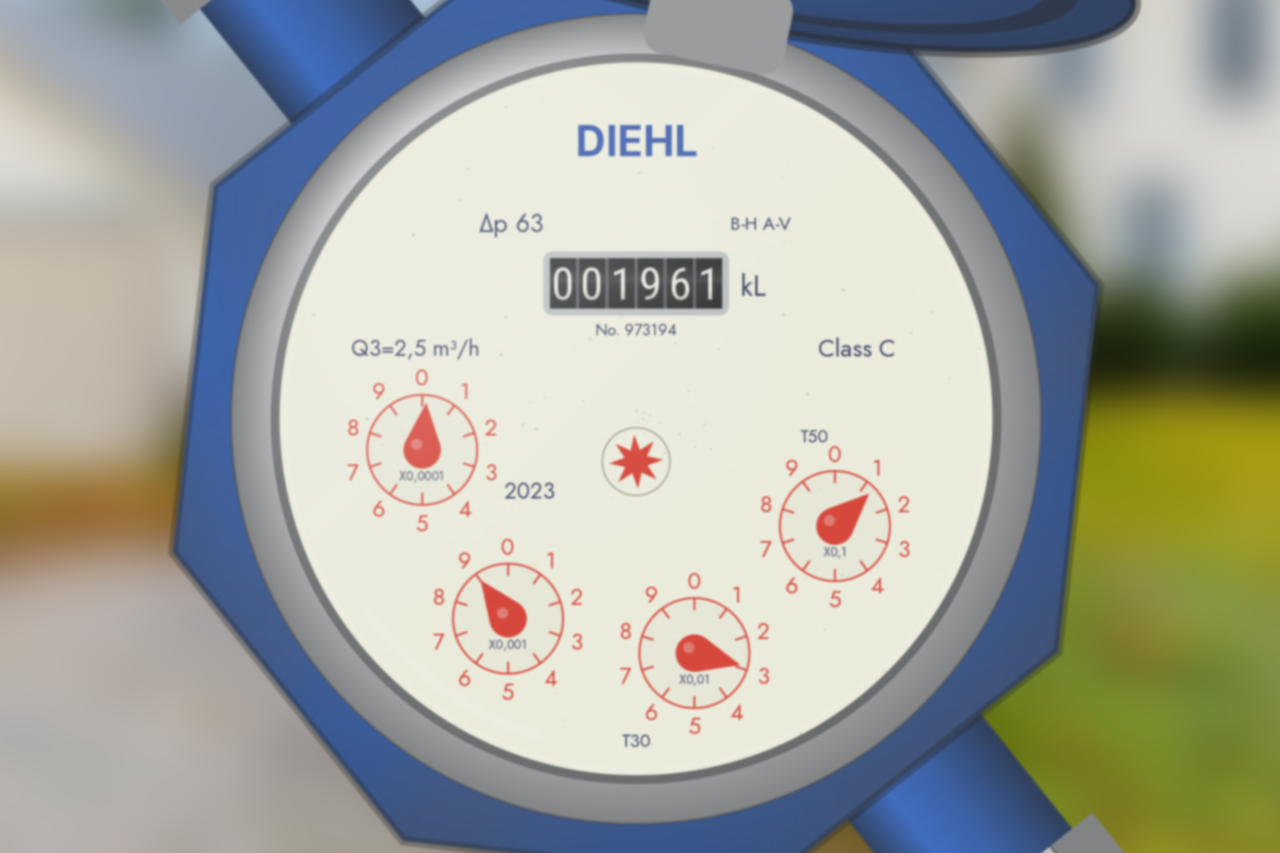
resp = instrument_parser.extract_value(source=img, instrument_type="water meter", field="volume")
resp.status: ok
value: 1961.1290 kL
